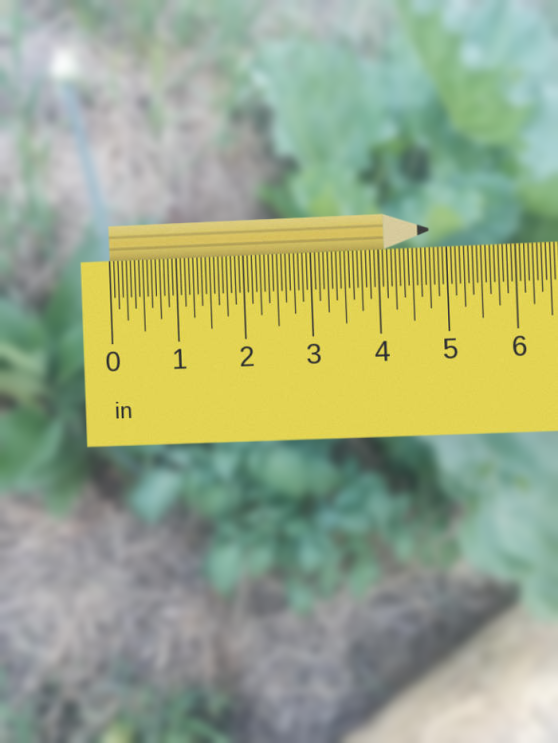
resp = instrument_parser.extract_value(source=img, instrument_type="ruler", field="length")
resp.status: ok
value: 4.75 in
